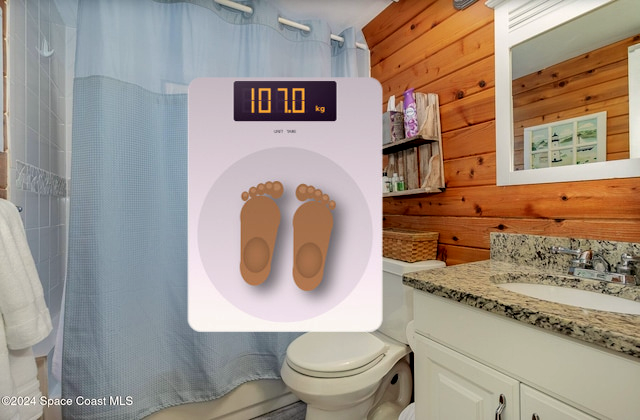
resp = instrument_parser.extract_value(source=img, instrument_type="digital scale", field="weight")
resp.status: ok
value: 107.0 kg
